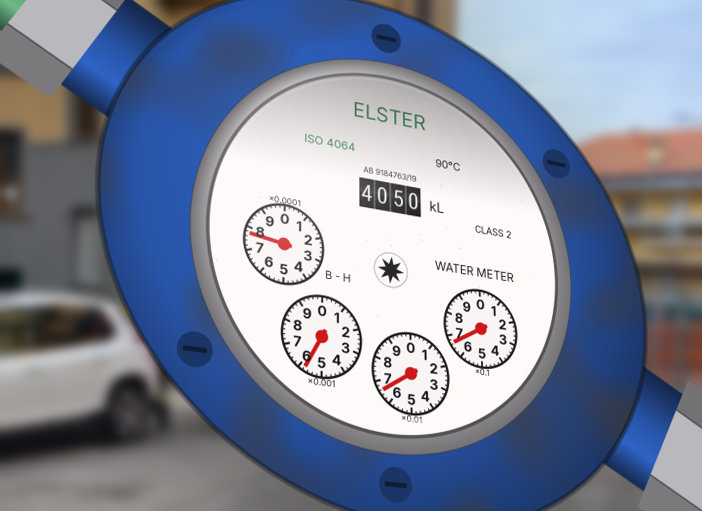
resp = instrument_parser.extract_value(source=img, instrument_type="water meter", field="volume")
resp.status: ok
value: 4050.6657 kL
